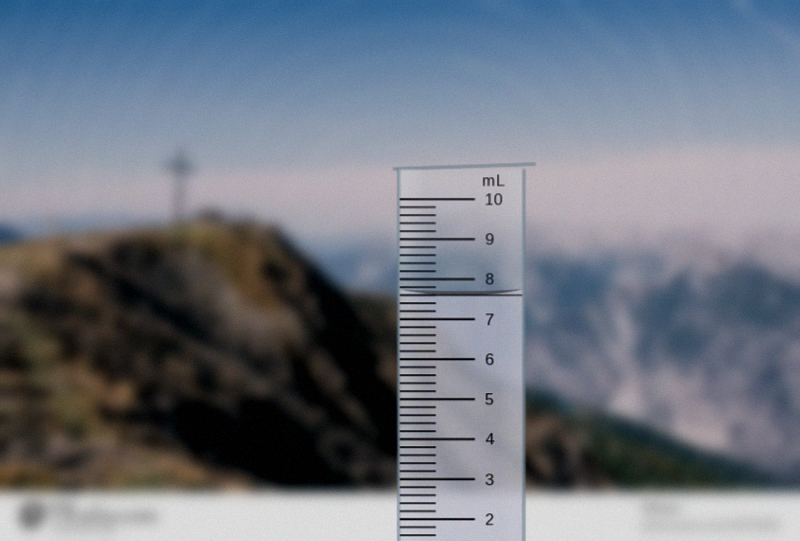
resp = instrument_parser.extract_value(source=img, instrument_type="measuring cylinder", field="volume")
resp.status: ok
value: 7.6 mL
